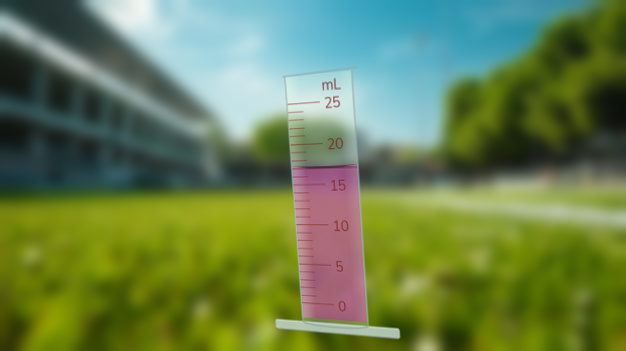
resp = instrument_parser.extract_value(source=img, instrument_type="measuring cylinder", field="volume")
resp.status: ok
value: 17 mL
